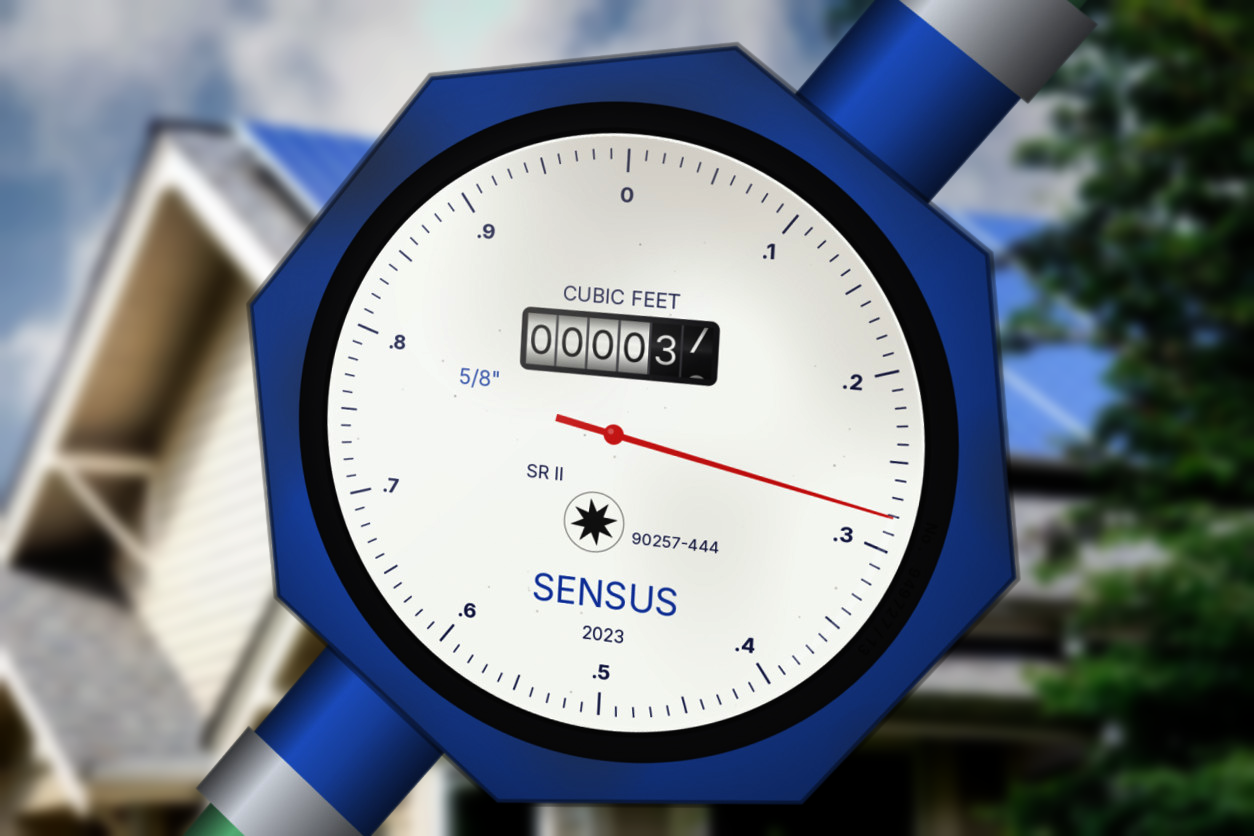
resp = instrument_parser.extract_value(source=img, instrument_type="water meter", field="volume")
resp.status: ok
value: 37.28 ft³
